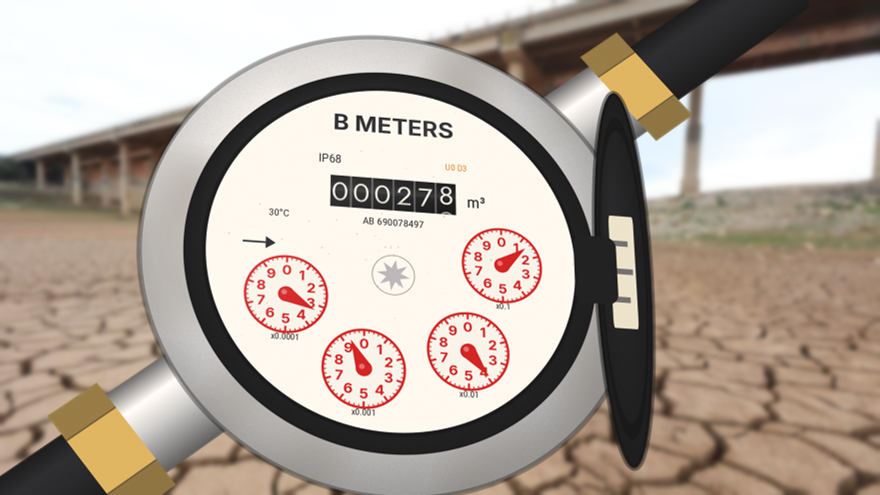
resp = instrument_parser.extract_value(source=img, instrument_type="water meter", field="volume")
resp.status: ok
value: 278.1393 m³
